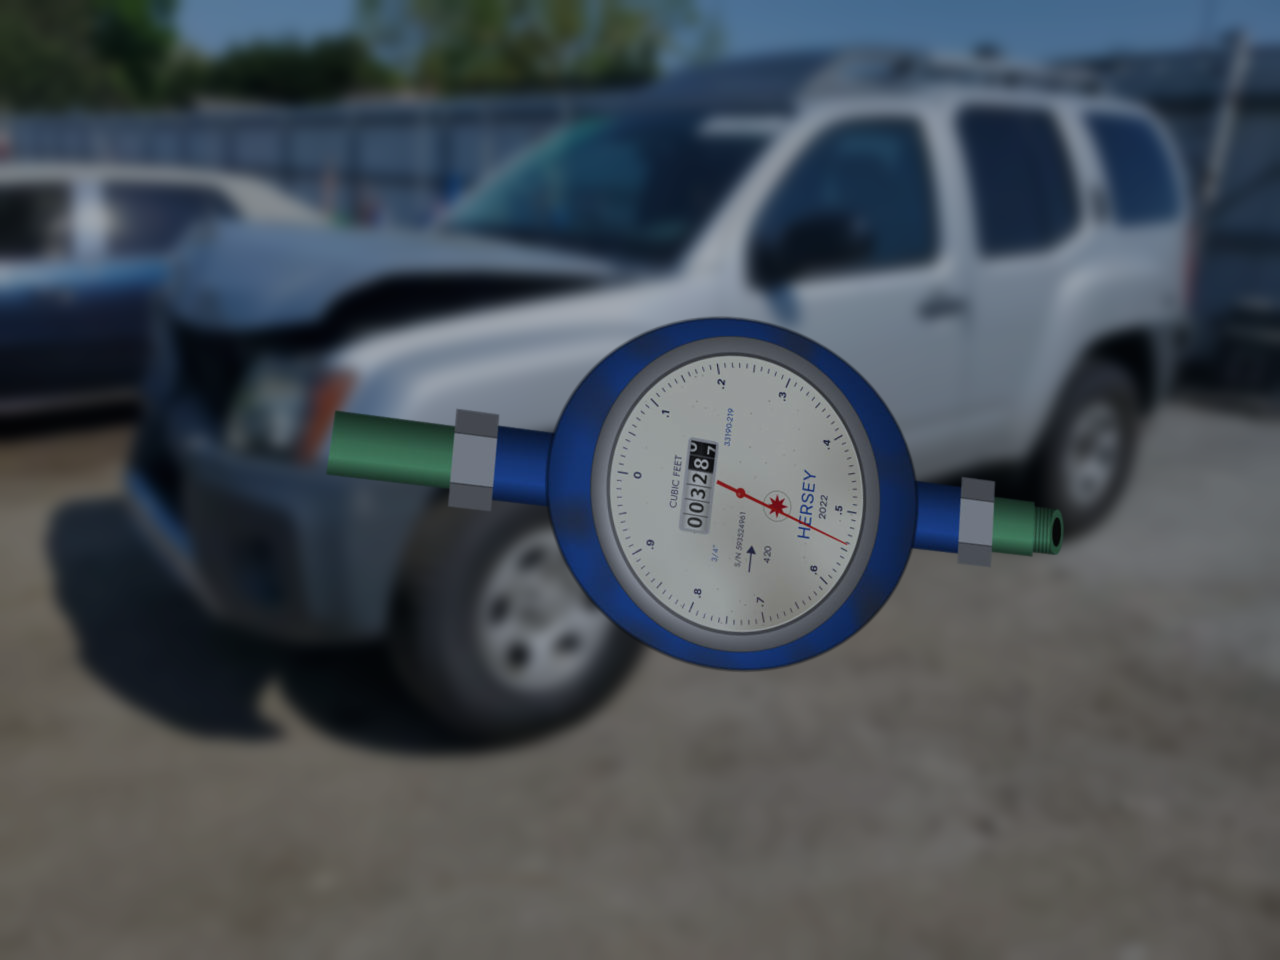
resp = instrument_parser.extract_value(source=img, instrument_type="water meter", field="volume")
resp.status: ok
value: 3286.54 ft³
